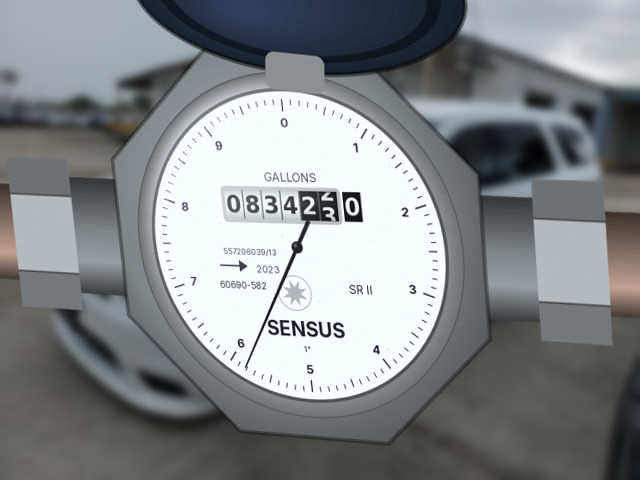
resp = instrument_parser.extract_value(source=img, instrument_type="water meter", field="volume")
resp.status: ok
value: 834225.8 gal
